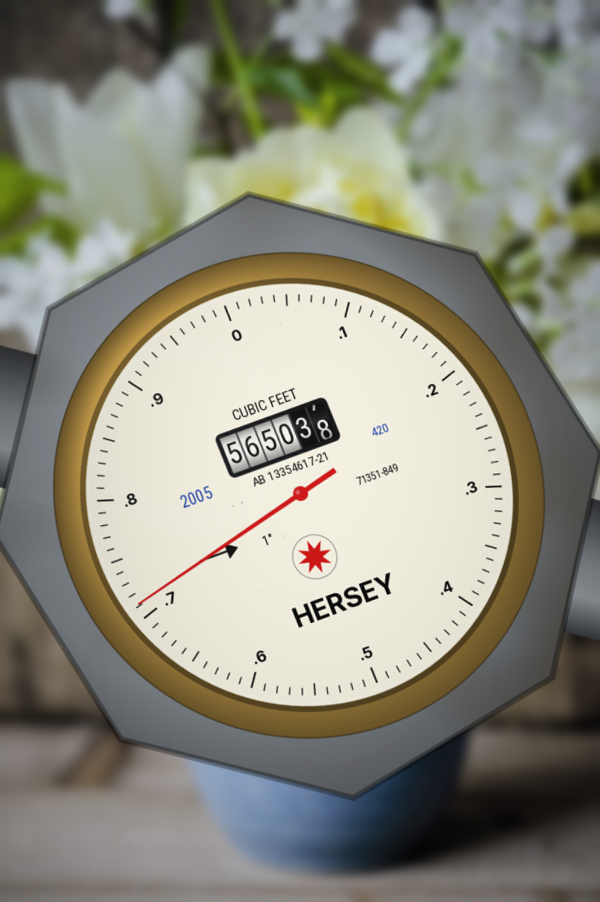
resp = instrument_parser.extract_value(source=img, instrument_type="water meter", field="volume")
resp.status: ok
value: 565037.71 ft³
